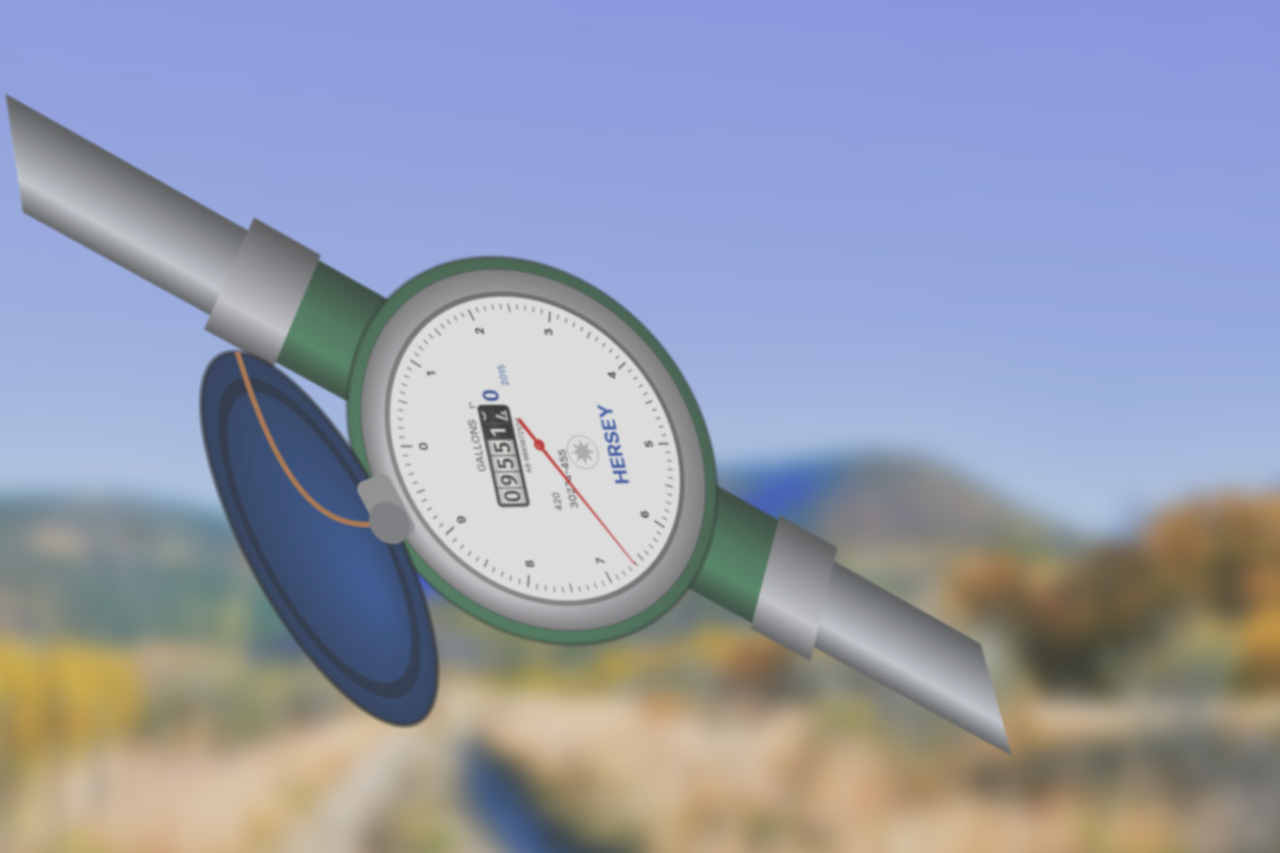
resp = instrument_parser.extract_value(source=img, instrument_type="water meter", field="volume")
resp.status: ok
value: 955136.6 gal
